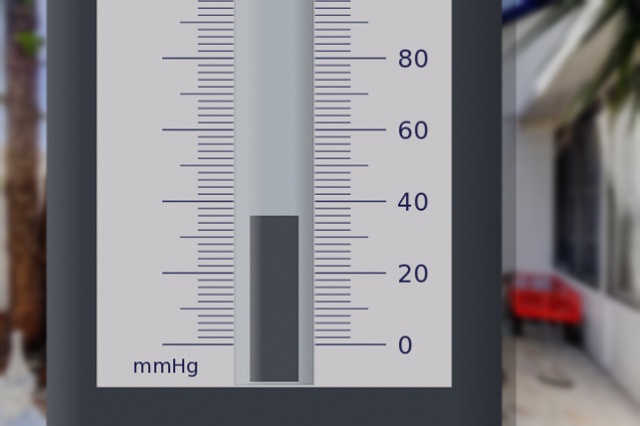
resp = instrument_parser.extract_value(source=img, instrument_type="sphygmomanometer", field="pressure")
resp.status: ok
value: 36 mmHg
